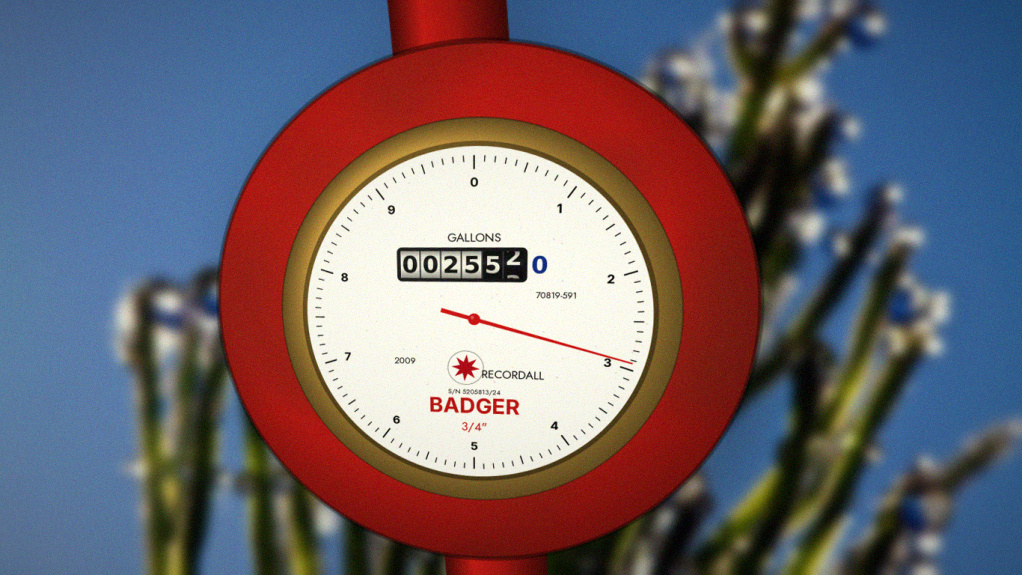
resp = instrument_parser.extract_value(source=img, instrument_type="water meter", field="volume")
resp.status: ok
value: 25522.9 gal
